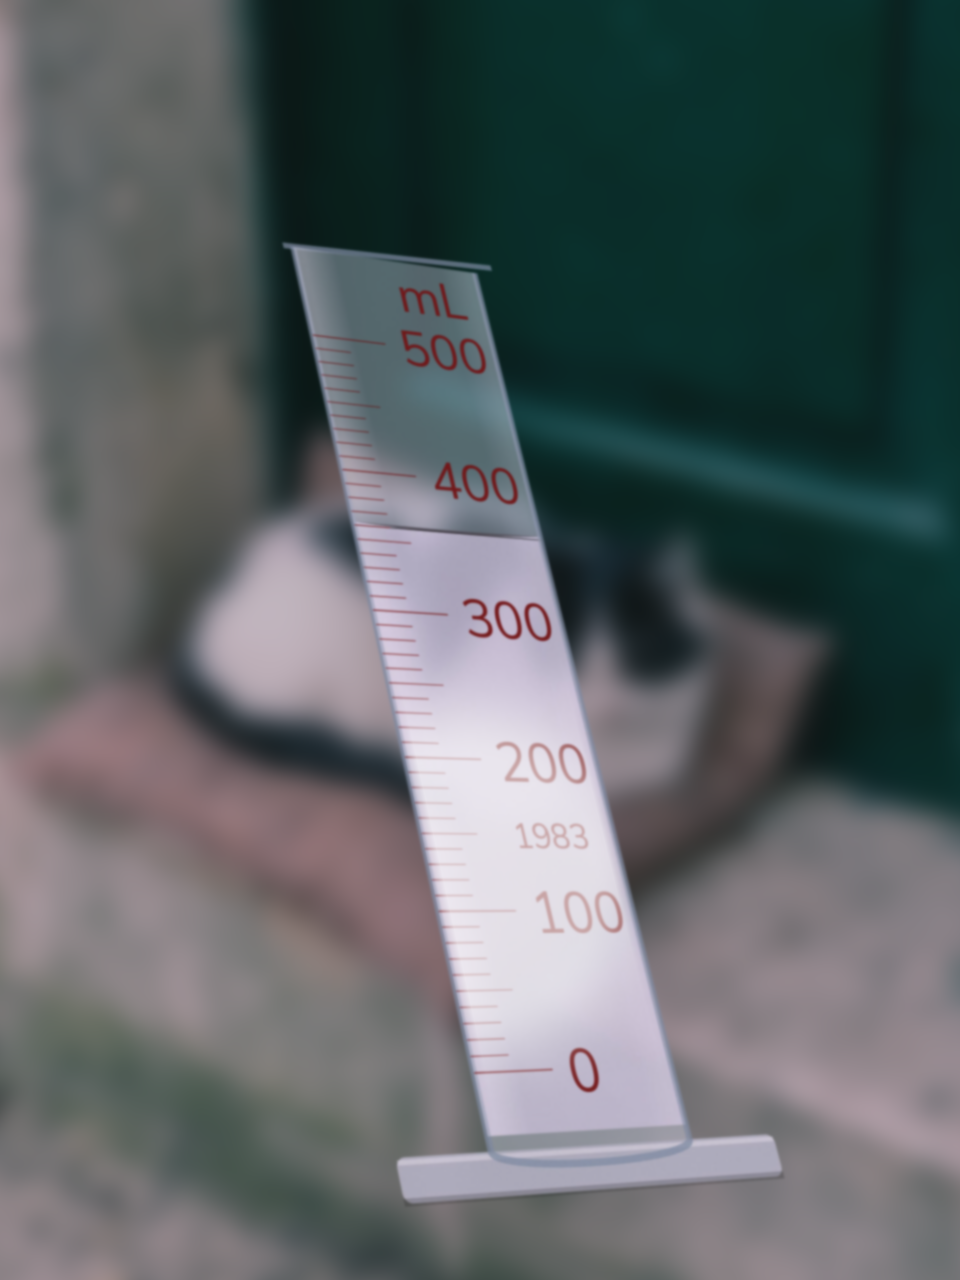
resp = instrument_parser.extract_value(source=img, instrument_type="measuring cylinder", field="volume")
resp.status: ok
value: 360 mL
